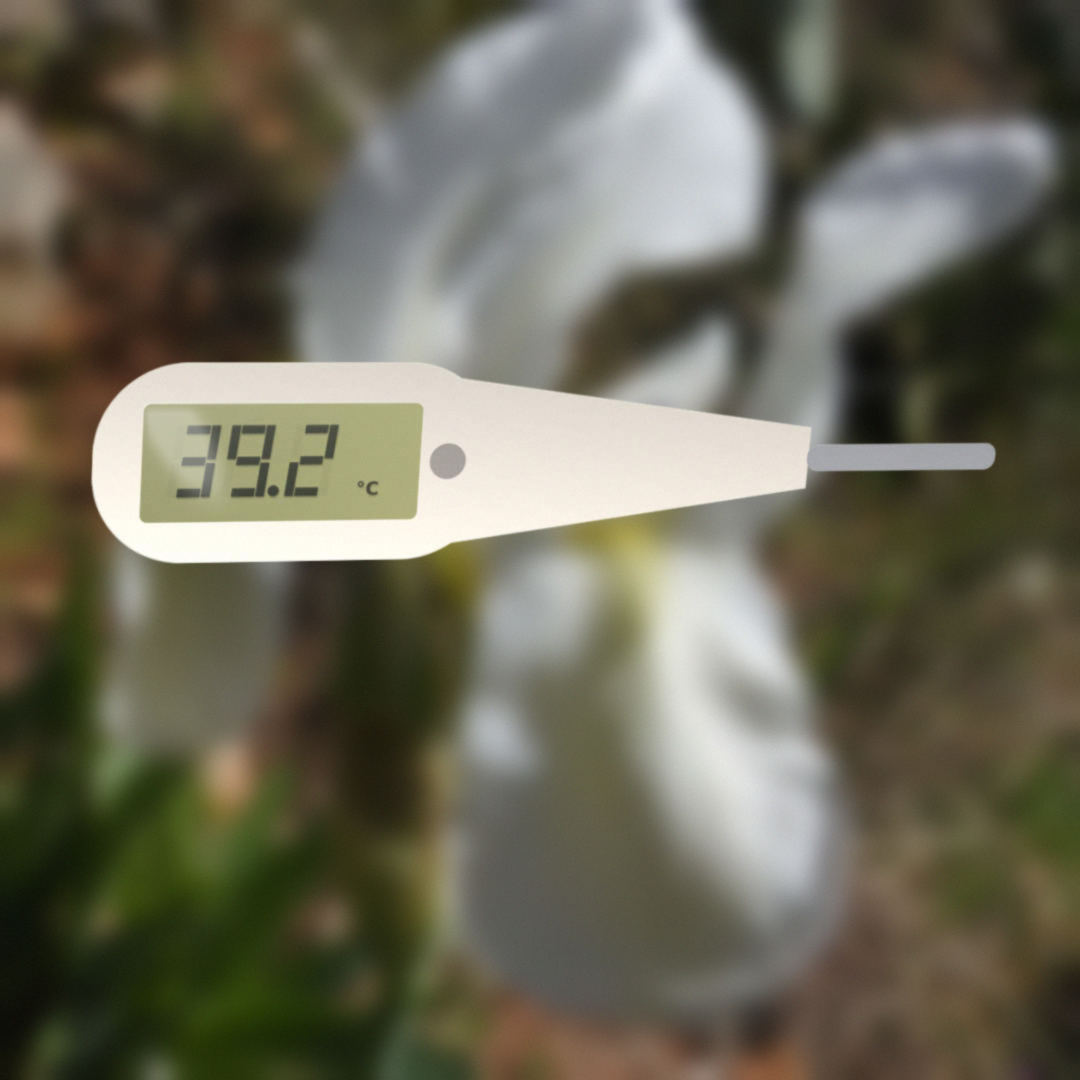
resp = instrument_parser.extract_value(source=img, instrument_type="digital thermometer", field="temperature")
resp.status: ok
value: 39.2 °C
